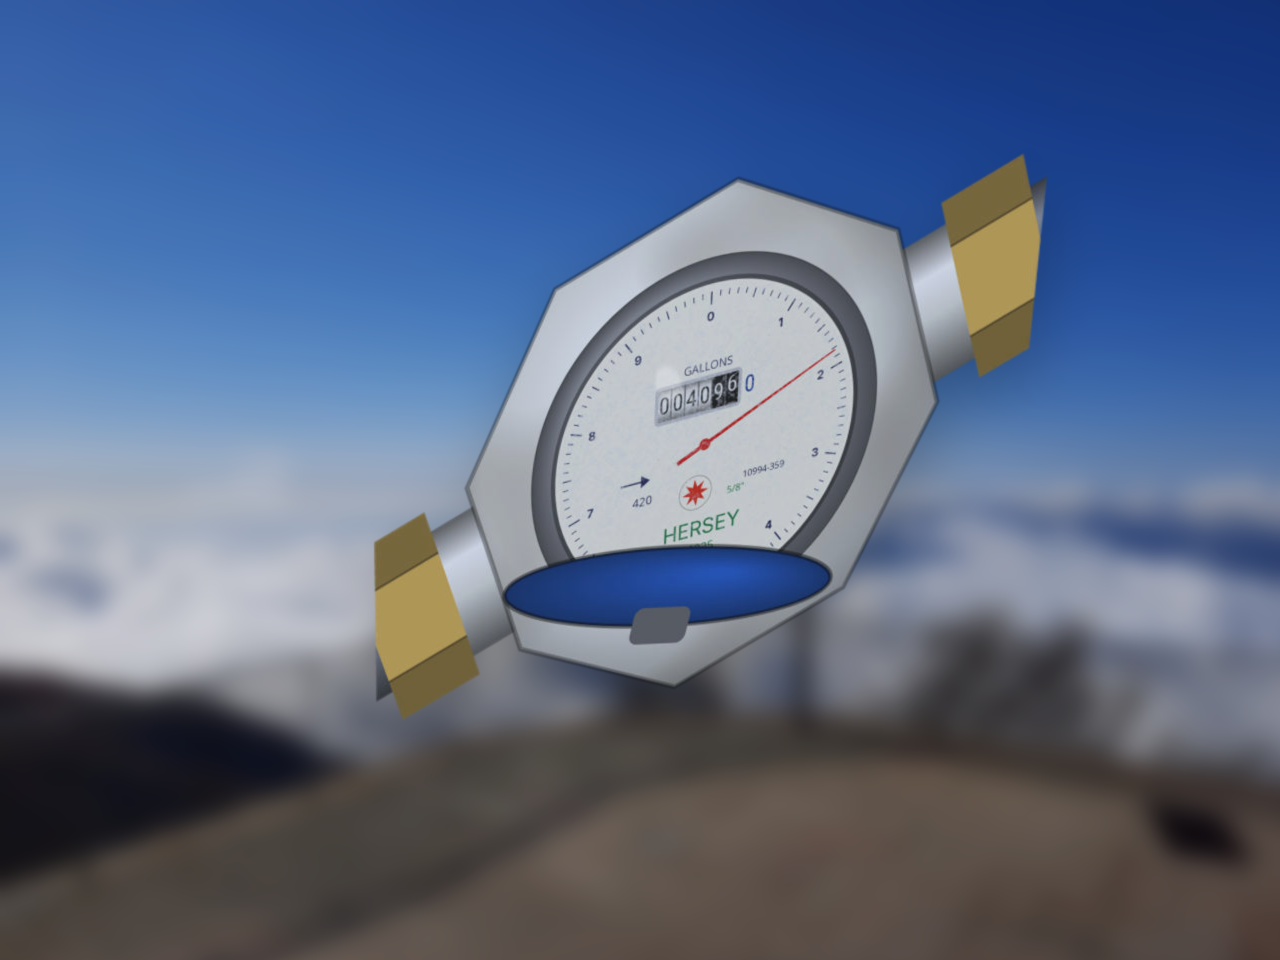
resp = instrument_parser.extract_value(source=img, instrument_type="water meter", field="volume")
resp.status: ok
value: 40961.8 gal
